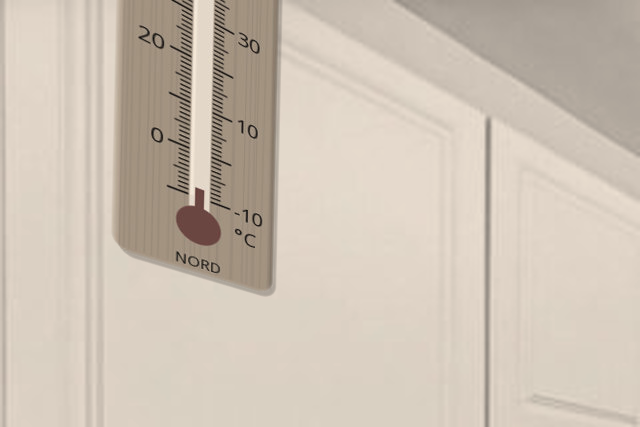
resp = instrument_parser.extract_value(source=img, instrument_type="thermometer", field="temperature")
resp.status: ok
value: -8 °C
